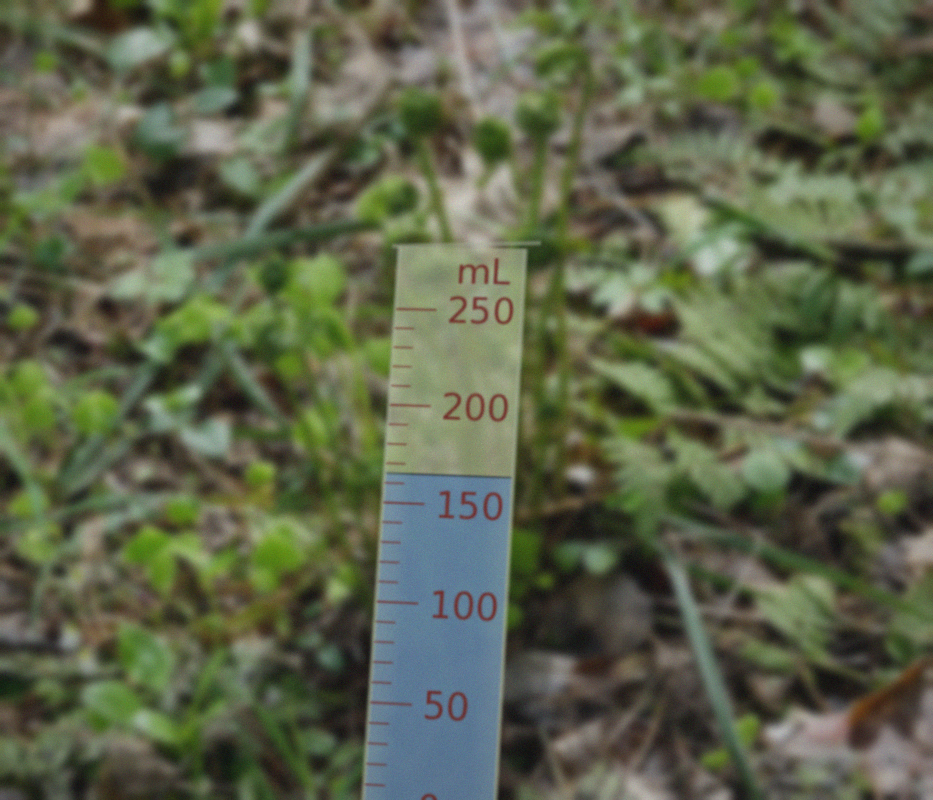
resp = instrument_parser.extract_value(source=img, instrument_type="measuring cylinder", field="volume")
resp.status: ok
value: 165 mL
